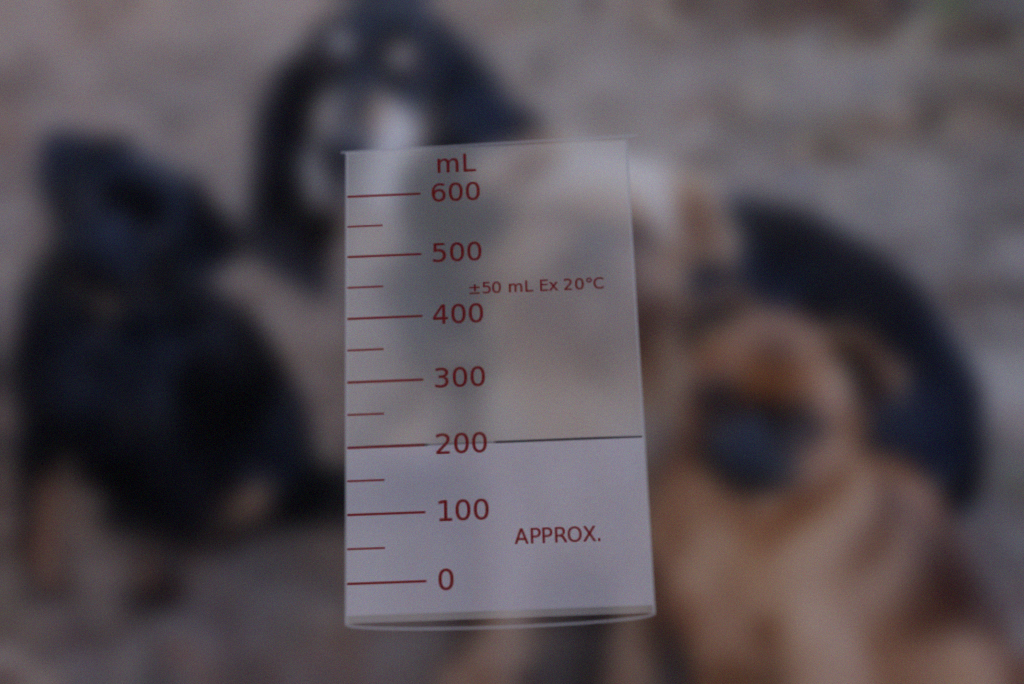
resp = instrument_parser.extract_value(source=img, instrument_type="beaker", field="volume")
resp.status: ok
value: 200 mL
